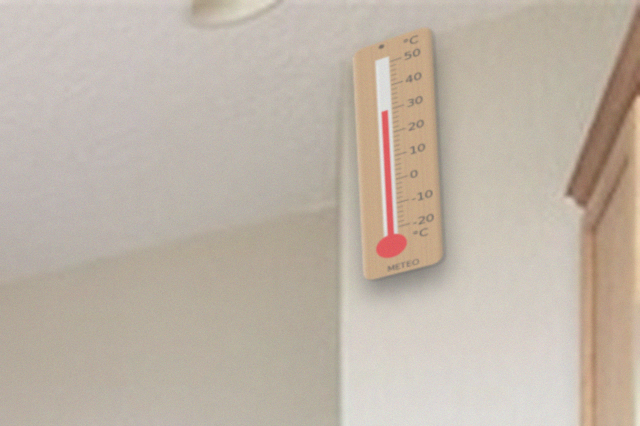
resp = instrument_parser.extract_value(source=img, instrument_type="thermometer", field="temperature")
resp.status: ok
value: 30 °C
